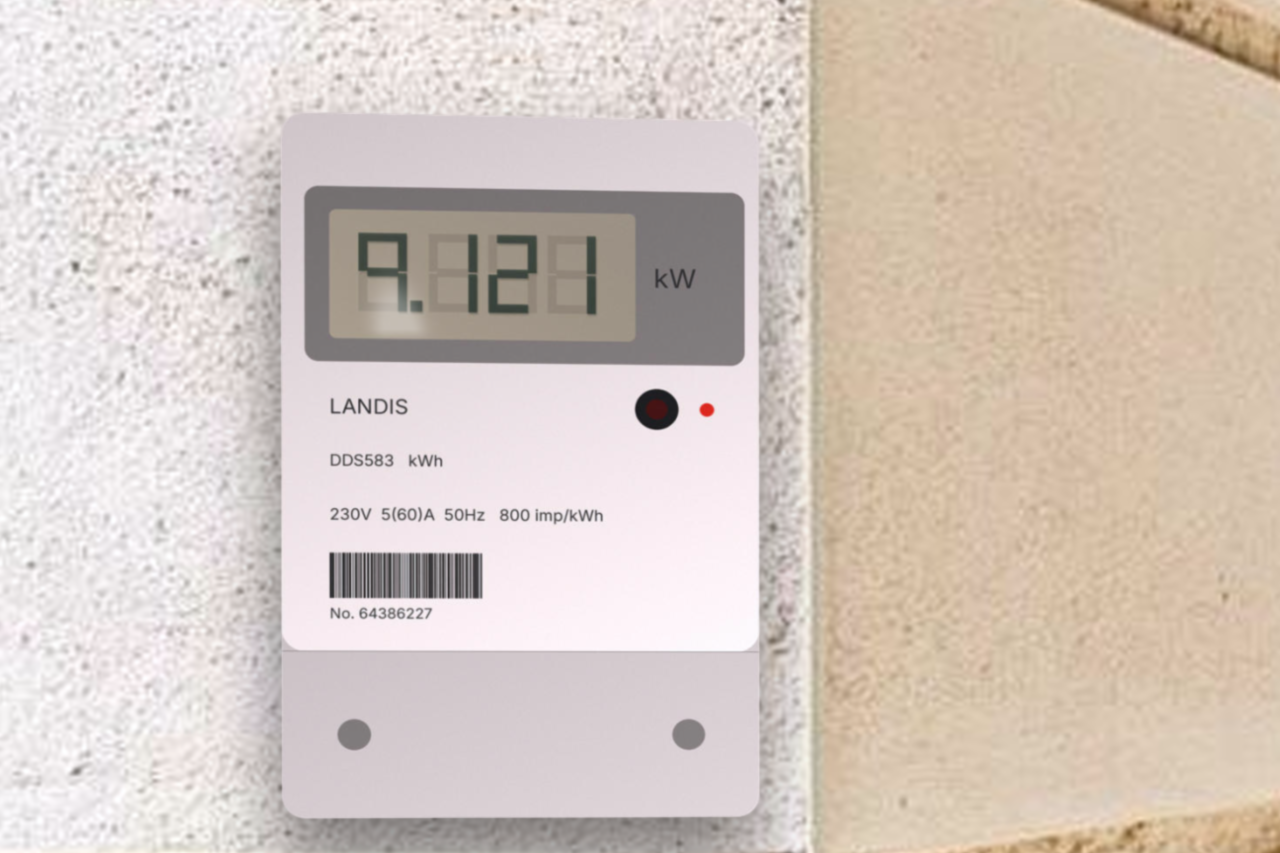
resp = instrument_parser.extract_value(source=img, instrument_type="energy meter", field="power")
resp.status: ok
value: 9.121 kW
